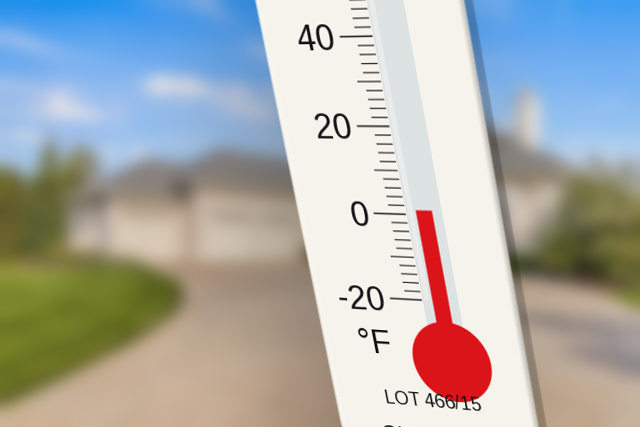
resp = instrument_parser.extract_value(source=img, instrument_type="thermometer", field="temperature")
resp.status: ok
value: 1 °F
